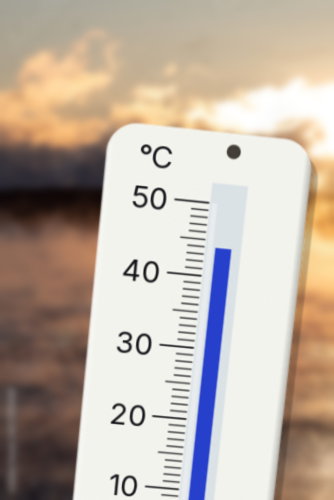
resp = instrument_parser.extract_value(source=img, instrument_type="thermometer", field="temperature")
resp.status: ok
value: 44 °C
